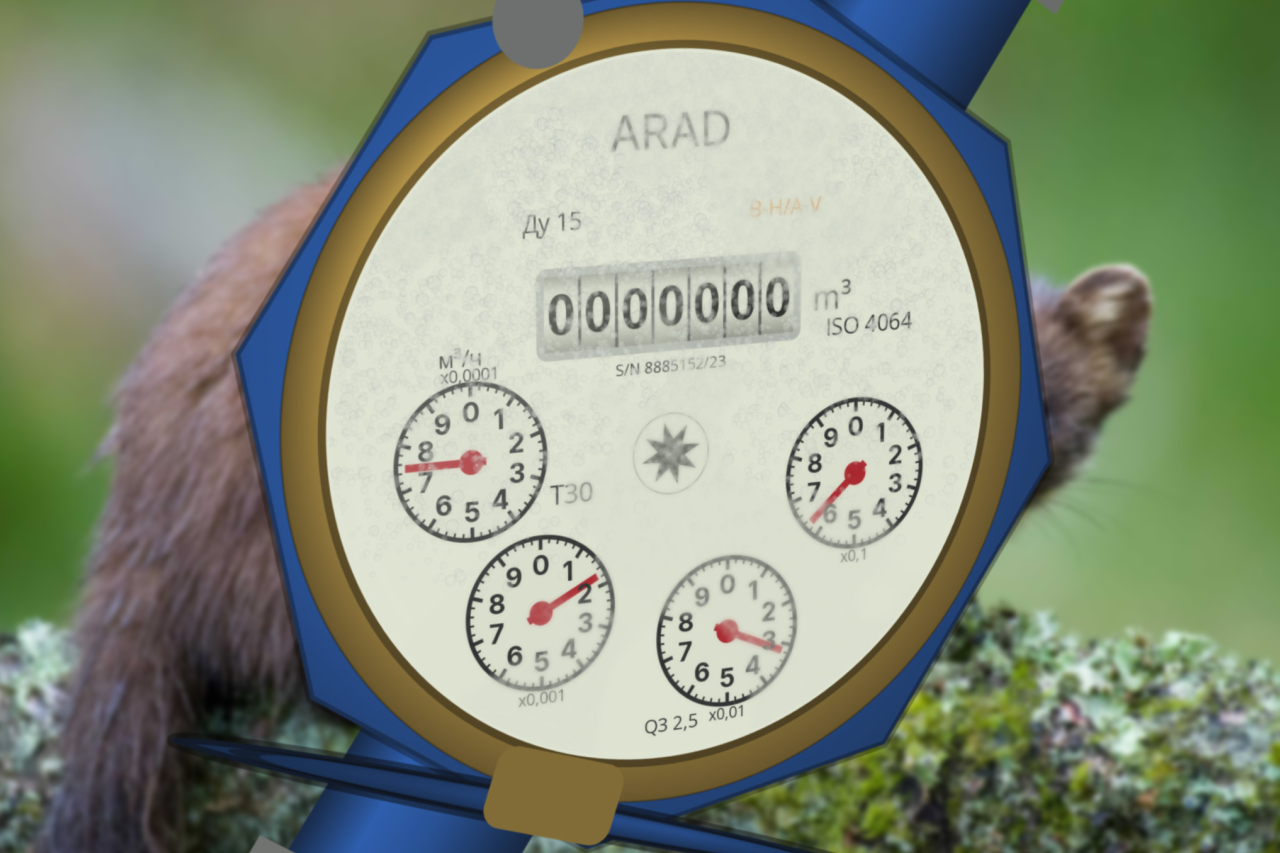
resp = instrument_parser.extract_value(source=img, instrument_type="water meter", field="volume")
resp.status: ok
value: 0.6317 m³
